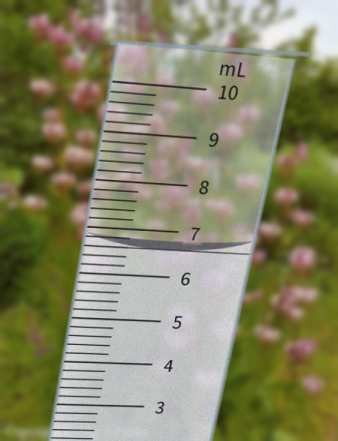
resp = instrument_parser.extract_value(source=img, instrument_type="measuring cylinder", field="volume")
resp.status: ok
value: 6.6 mL
